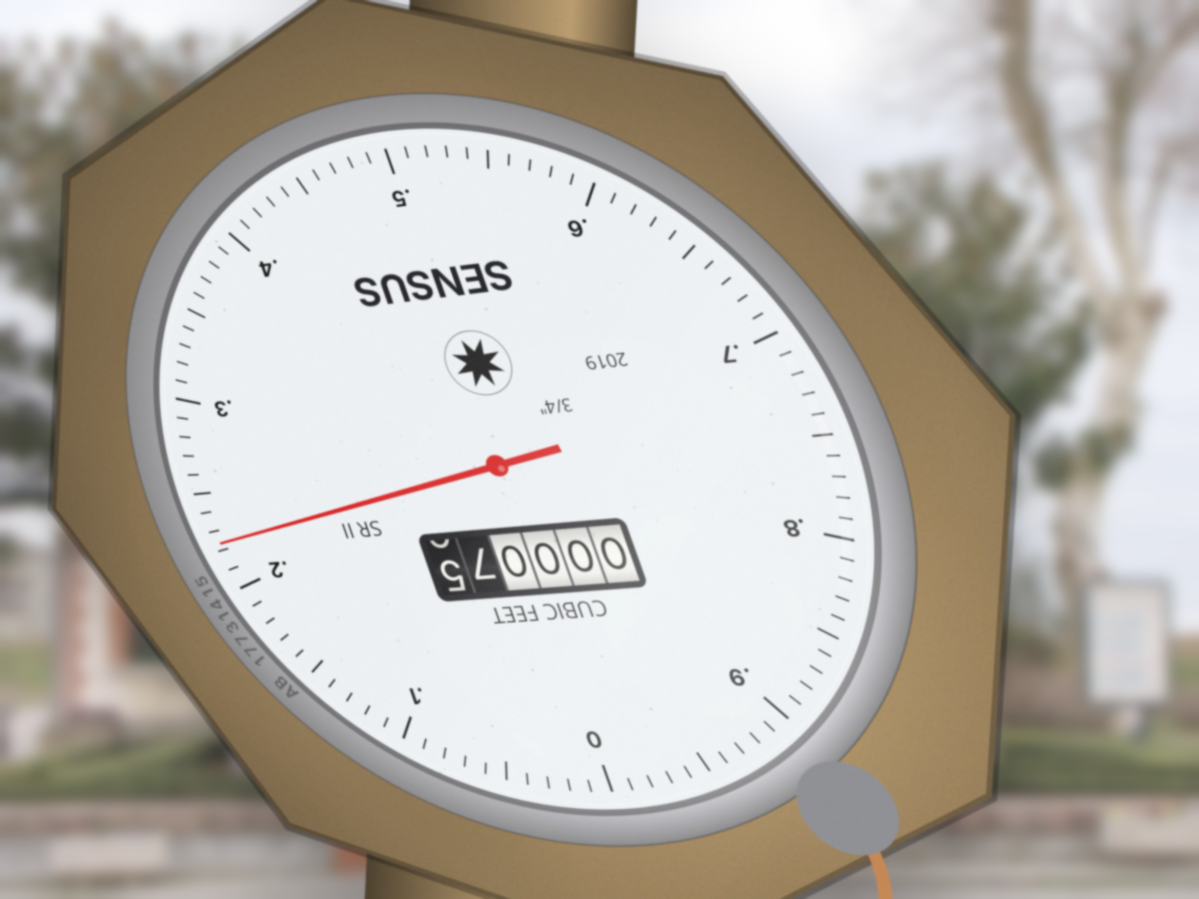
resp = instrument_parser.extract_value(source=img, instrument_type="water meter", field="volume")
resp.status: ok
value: 75.22 ft³
